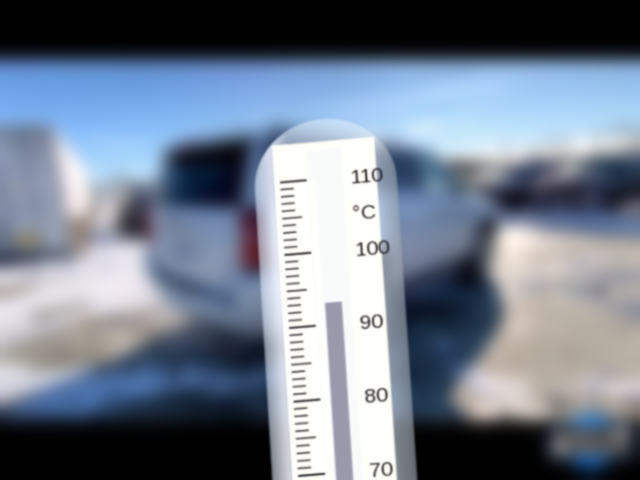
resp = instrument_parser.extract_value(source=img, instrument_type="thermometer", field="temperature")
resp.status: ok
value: 93 °C
